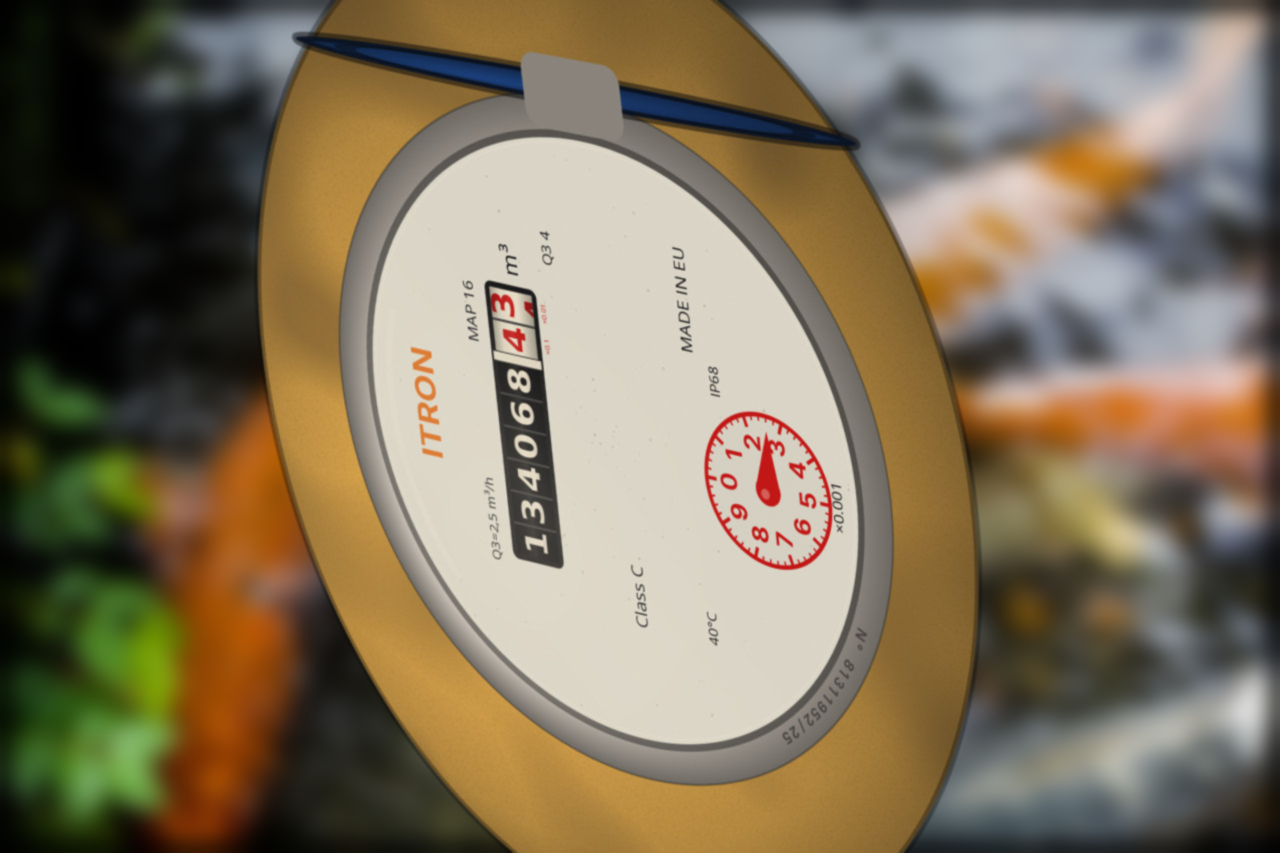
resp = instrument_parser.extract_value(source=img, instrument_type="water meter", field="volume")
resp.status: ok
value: 134068.432 m³
